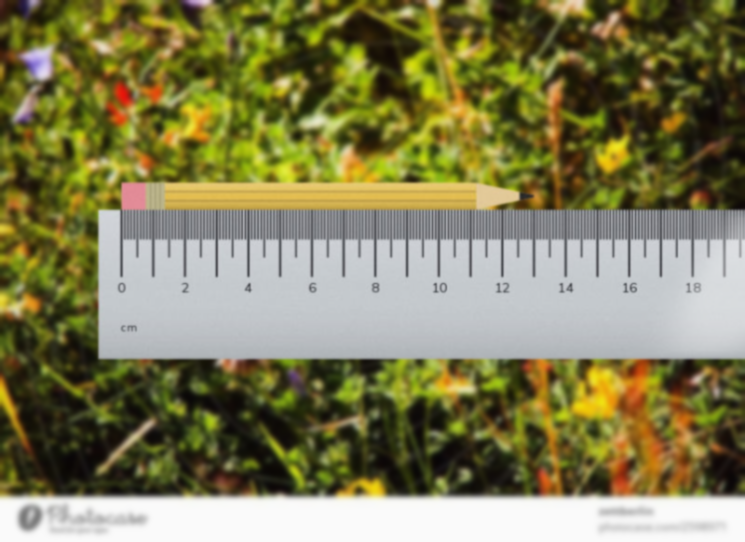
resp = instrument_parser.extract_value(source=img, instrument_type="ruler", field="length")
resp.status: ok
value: 13 cm
